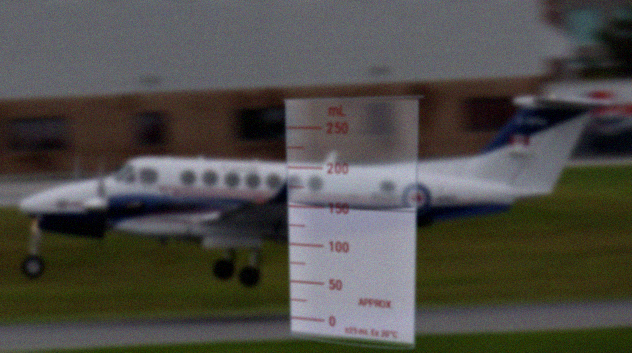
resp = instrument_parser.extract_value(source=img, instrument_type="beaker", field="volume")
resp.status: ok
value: 150 mL
